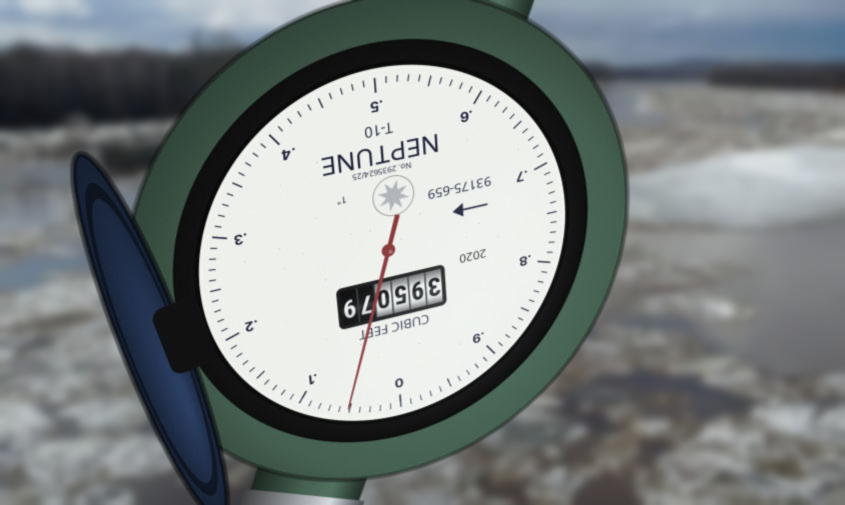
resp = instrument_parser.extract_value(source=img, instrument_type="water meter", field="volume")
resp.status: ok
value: 395079.05 ft³
